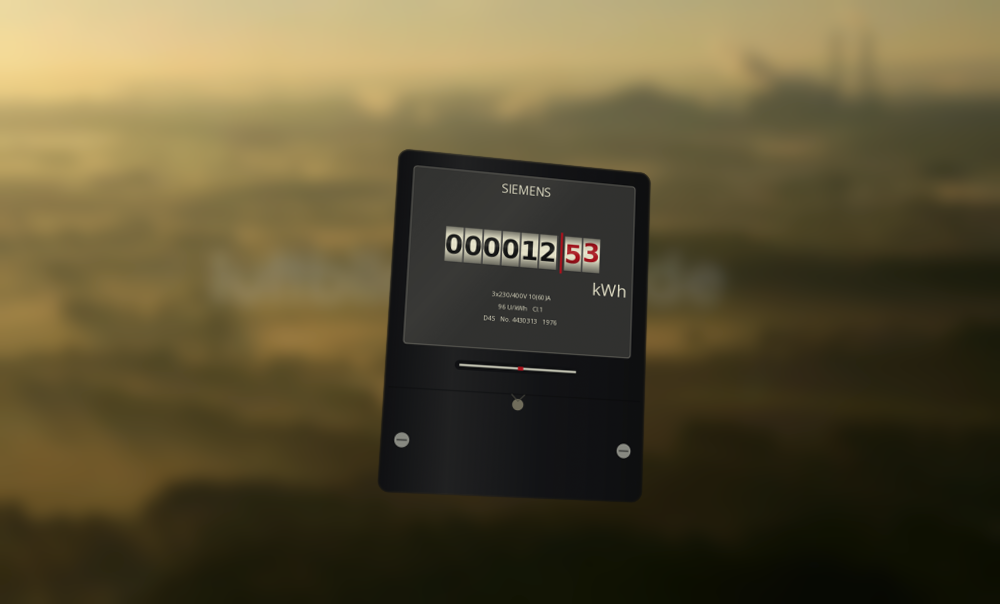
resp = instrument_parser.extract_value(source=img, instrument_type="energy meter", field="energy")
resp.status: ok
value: 12.53 kWh
